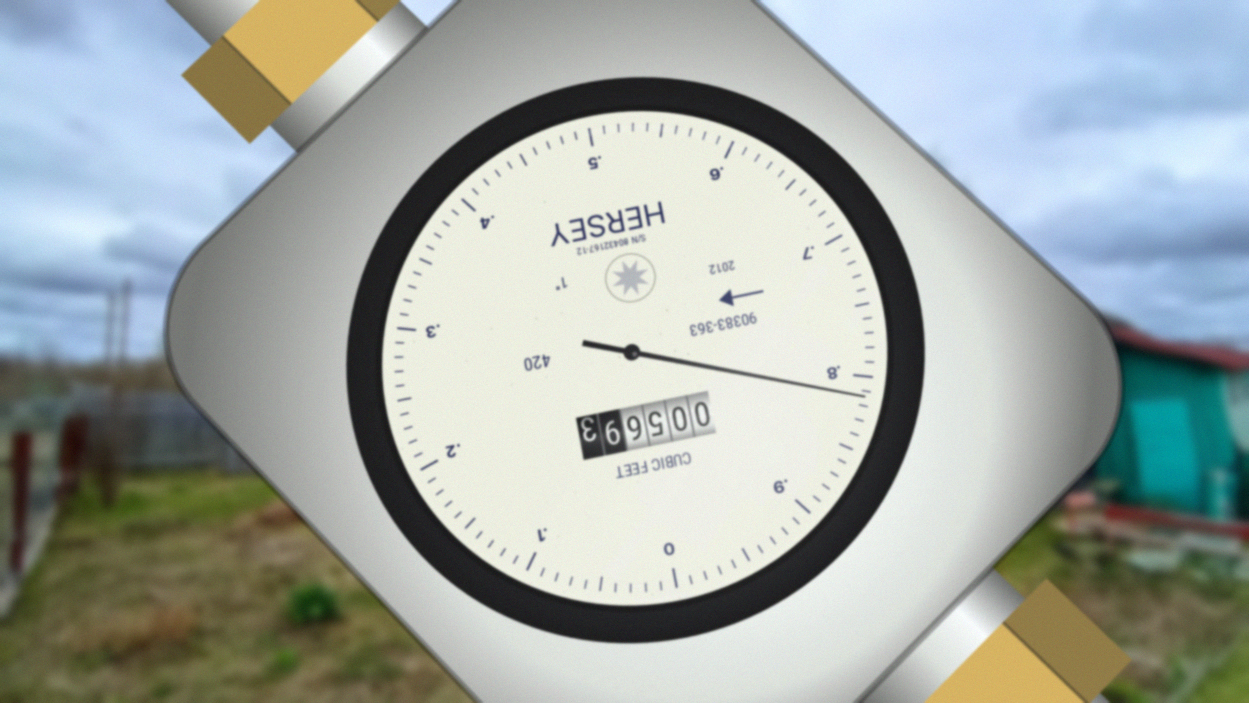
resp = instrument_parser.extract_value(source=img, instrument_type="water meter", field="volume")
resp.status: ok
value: 5692.81 ft³
